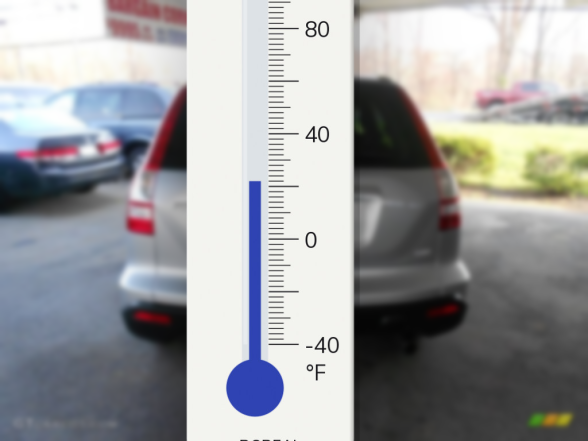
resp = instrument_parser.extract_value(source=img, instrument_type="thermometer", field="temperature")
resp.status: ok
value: 22 °F
